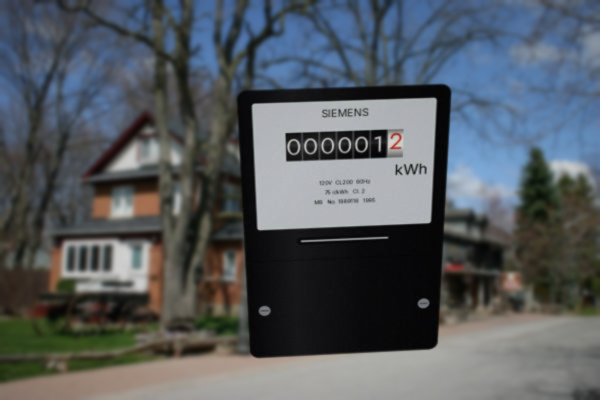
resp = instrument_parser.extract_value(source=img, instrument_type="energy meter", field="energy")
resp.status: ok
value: 1.2 kWh
